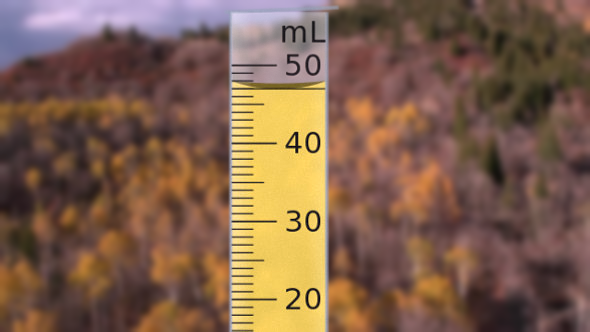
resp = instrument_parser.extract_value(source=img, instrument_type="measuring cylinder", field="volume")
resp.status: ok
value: 47 mL
